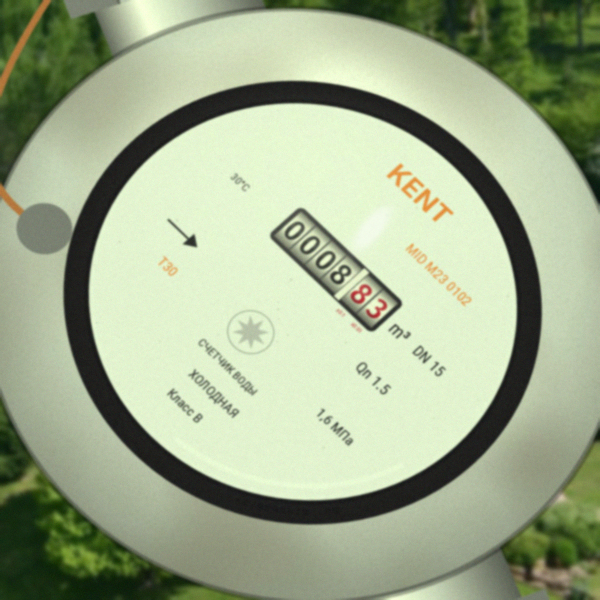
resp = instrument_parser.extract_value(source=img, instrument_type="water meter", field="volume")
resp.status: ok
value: 8.83 m³
